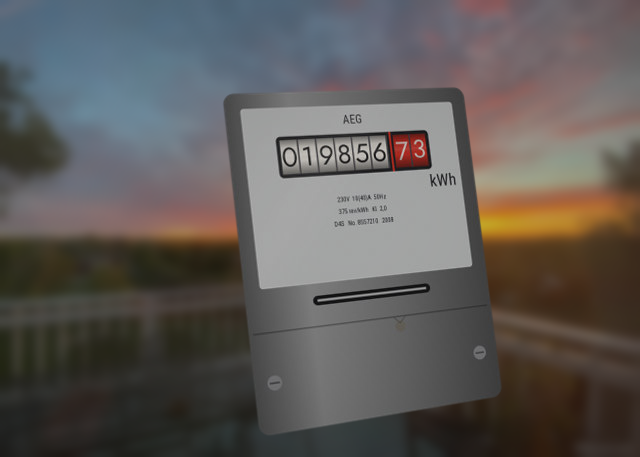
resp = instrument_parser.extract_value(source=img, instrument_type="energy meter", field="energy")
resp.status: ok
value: 19856.73 kWh
